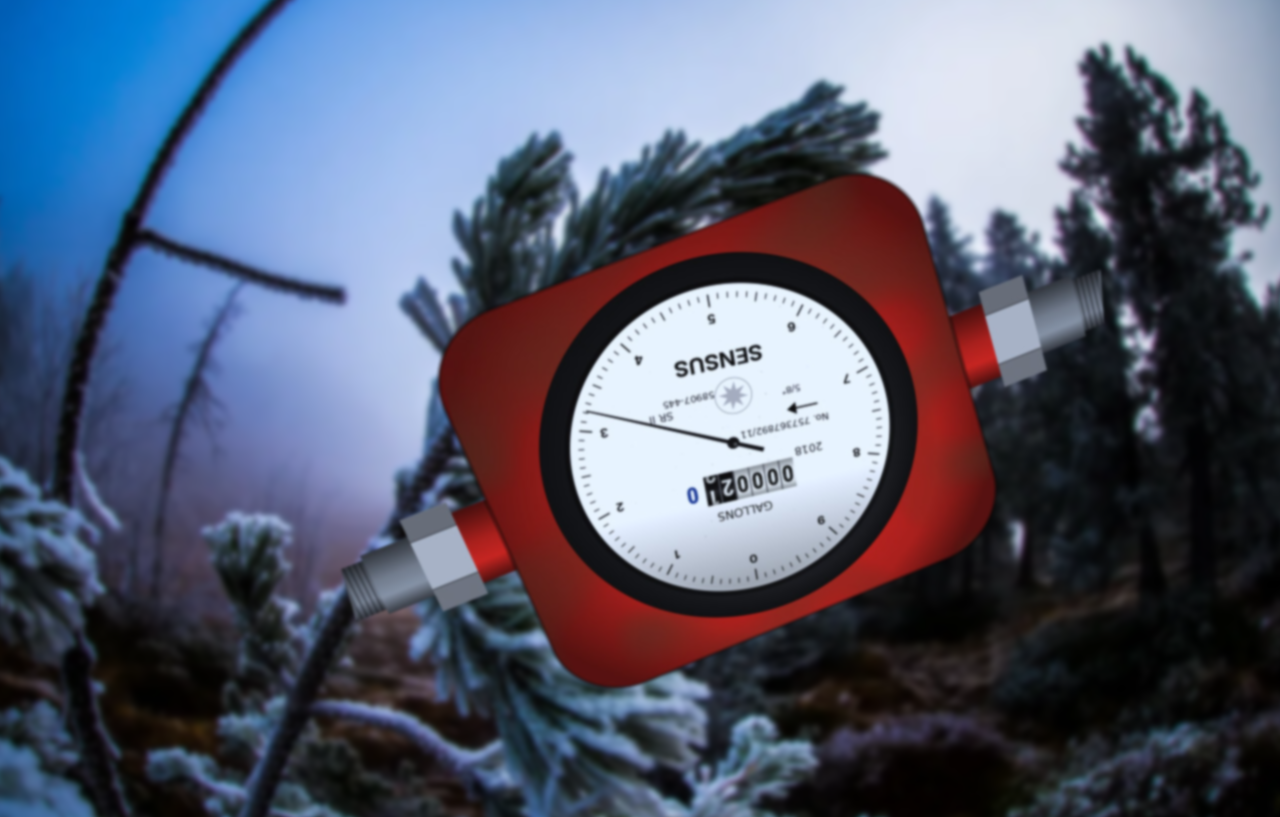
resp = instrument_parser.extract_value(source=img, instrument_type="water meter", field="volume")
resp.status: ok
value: 213.2 gal
